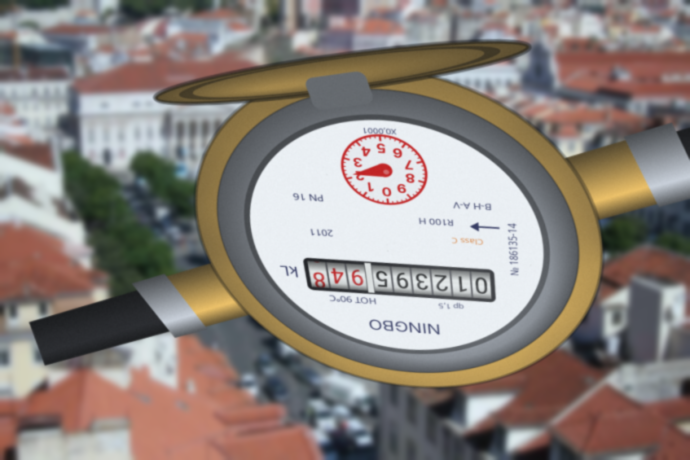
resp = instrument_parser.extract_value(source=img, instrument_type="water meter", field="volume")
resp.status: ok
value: 12395.9482 kL
